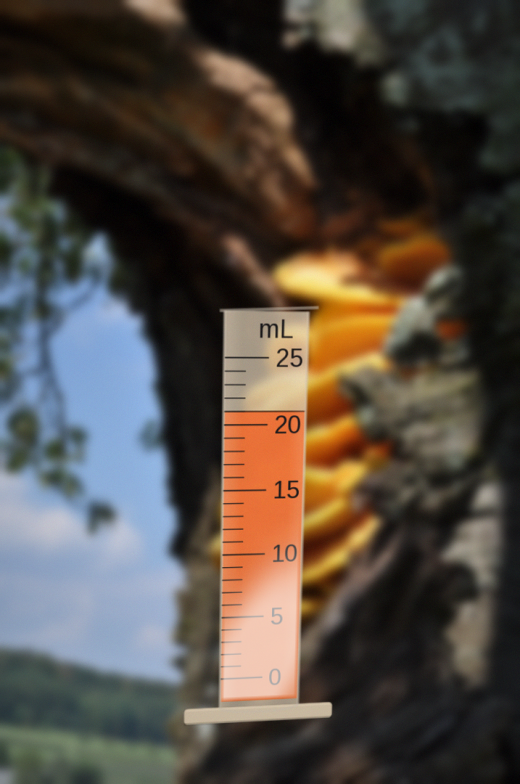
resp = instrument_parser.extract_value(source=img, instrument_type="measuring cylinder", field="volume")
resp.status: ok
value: 21 mL
